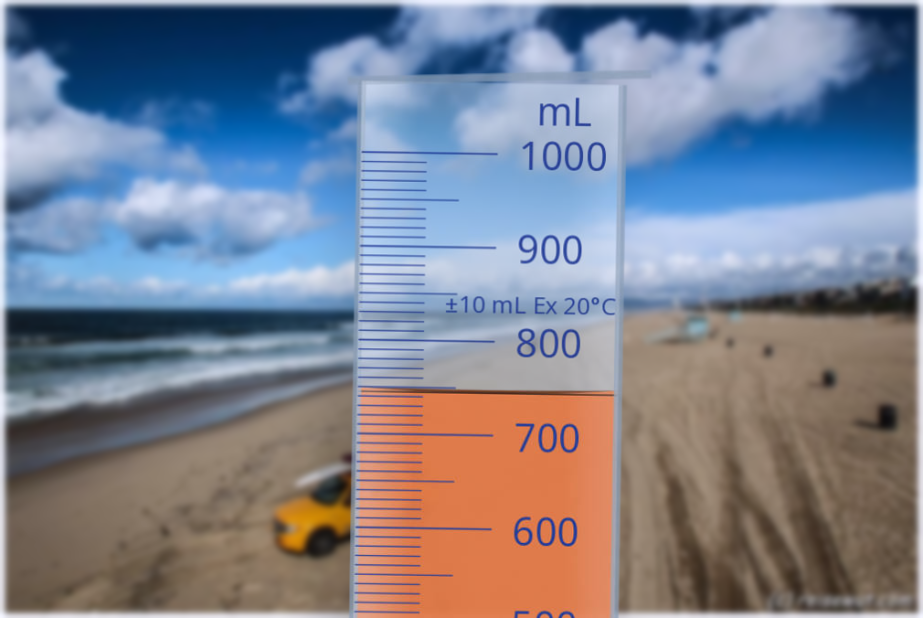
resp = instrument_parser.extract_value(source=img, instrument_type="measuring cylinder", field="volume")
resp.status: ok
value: 745 mL
